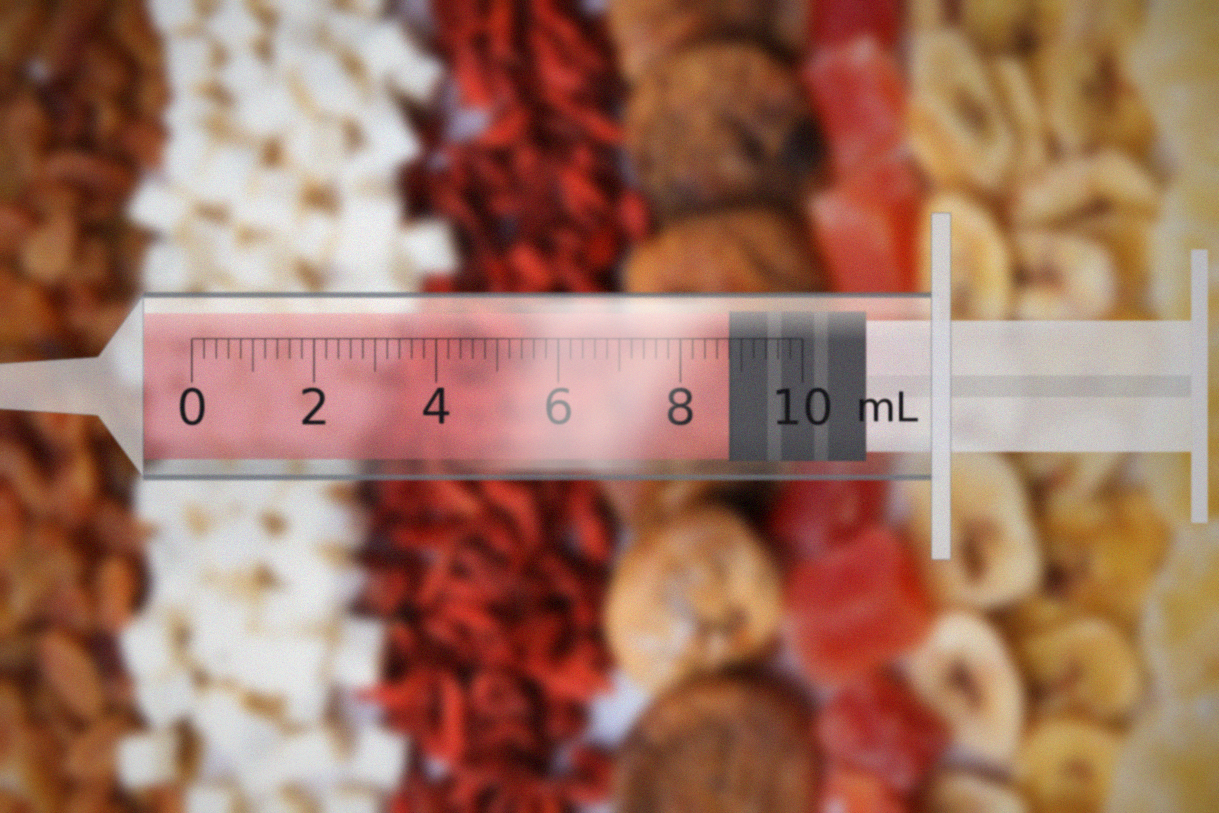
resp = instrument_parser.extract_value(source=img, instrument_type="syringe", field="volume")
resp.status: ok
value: 8.8 mL
